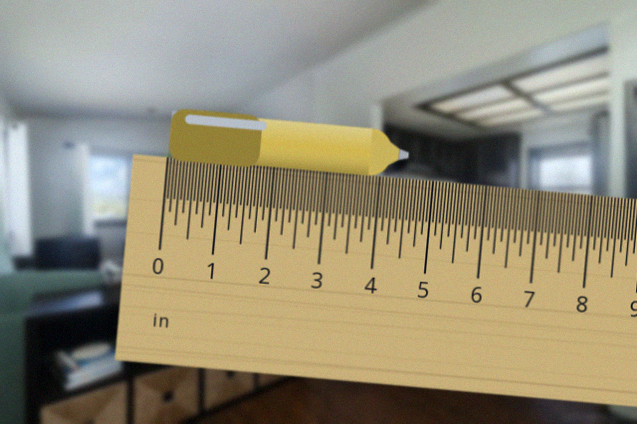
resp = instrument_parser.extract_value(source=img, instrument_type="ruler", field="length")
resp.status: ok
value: 4.5 in
